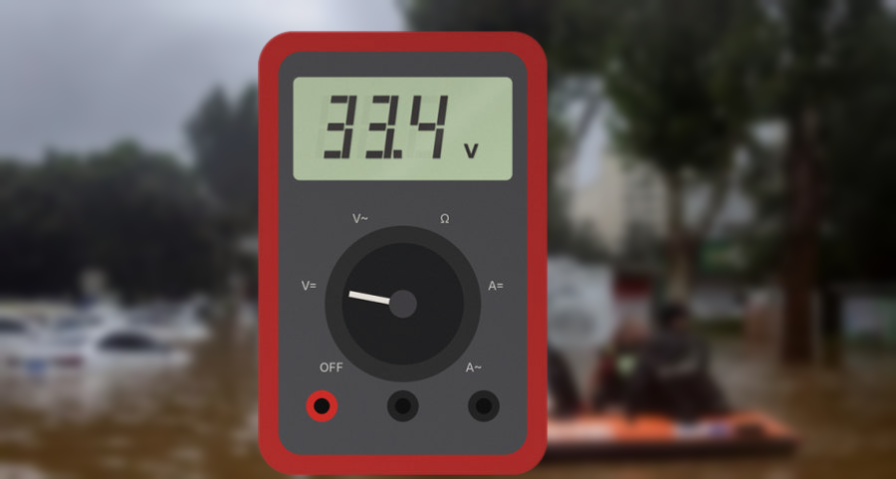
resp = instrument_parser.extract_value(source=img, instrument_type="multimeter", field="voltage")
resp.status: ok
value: 33.4 V
